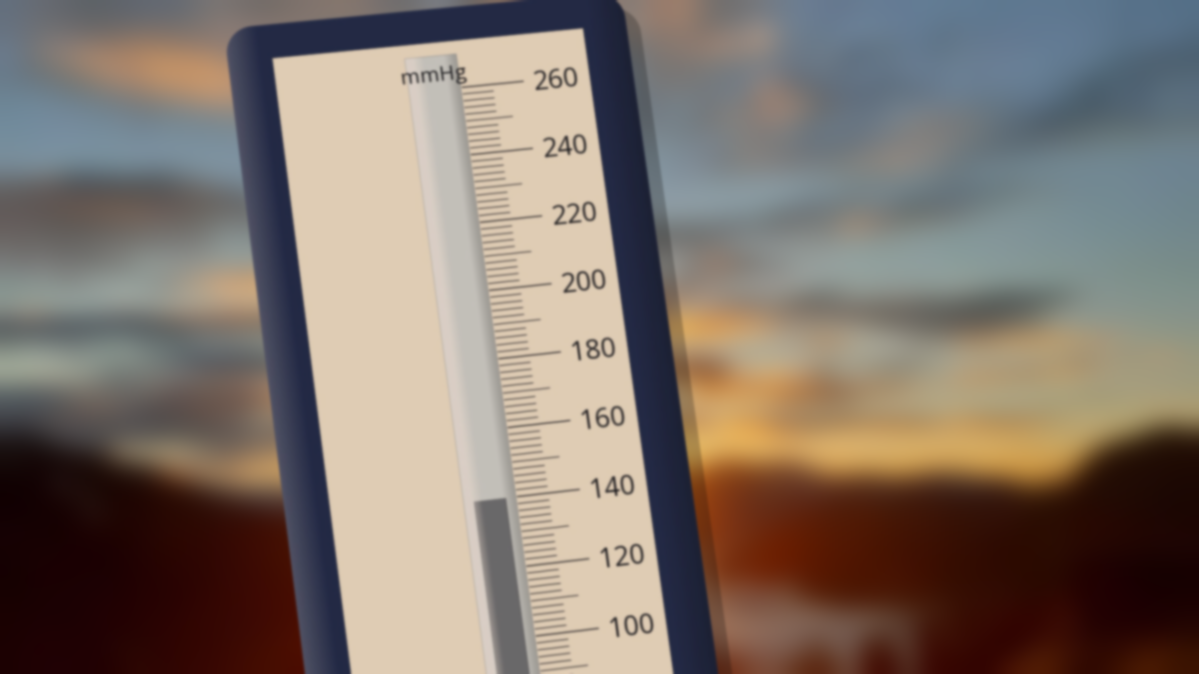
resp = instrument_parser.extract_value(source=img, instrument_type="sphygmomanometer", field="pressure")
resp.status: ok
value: 140 mmHg
